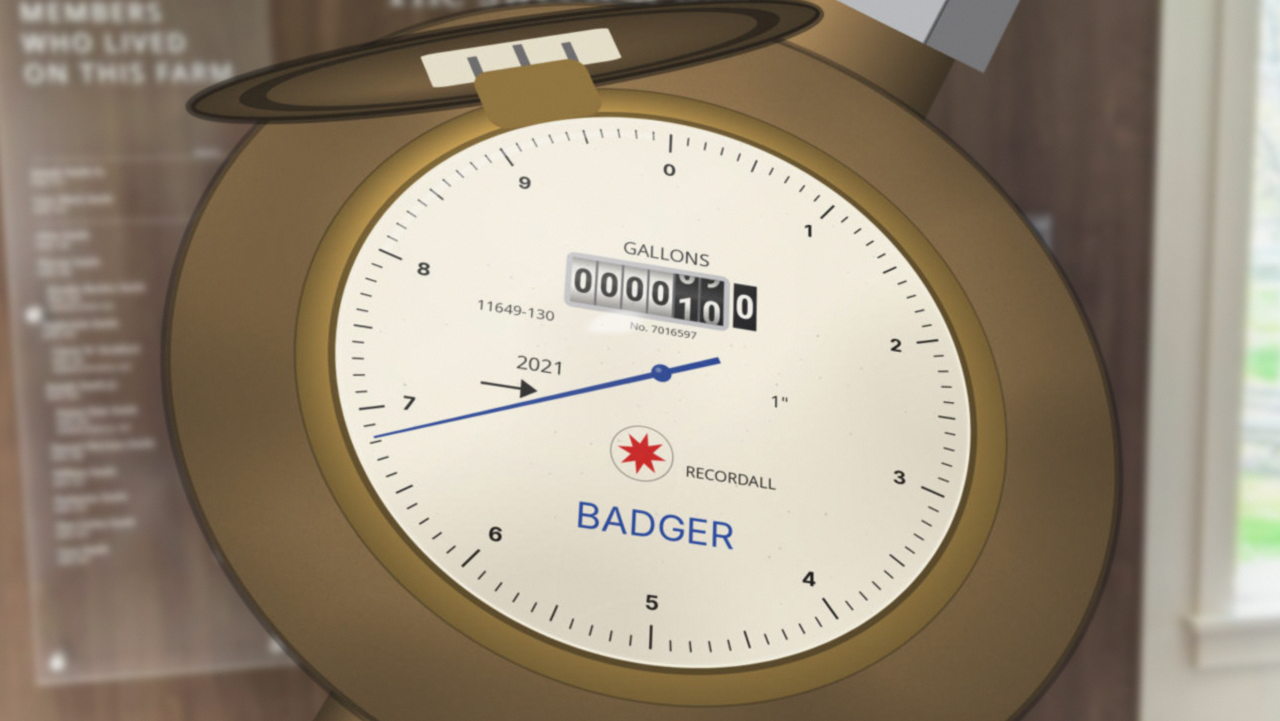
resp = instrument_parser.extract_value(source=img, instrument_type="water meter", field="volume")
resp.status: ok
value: 96.8 gal
